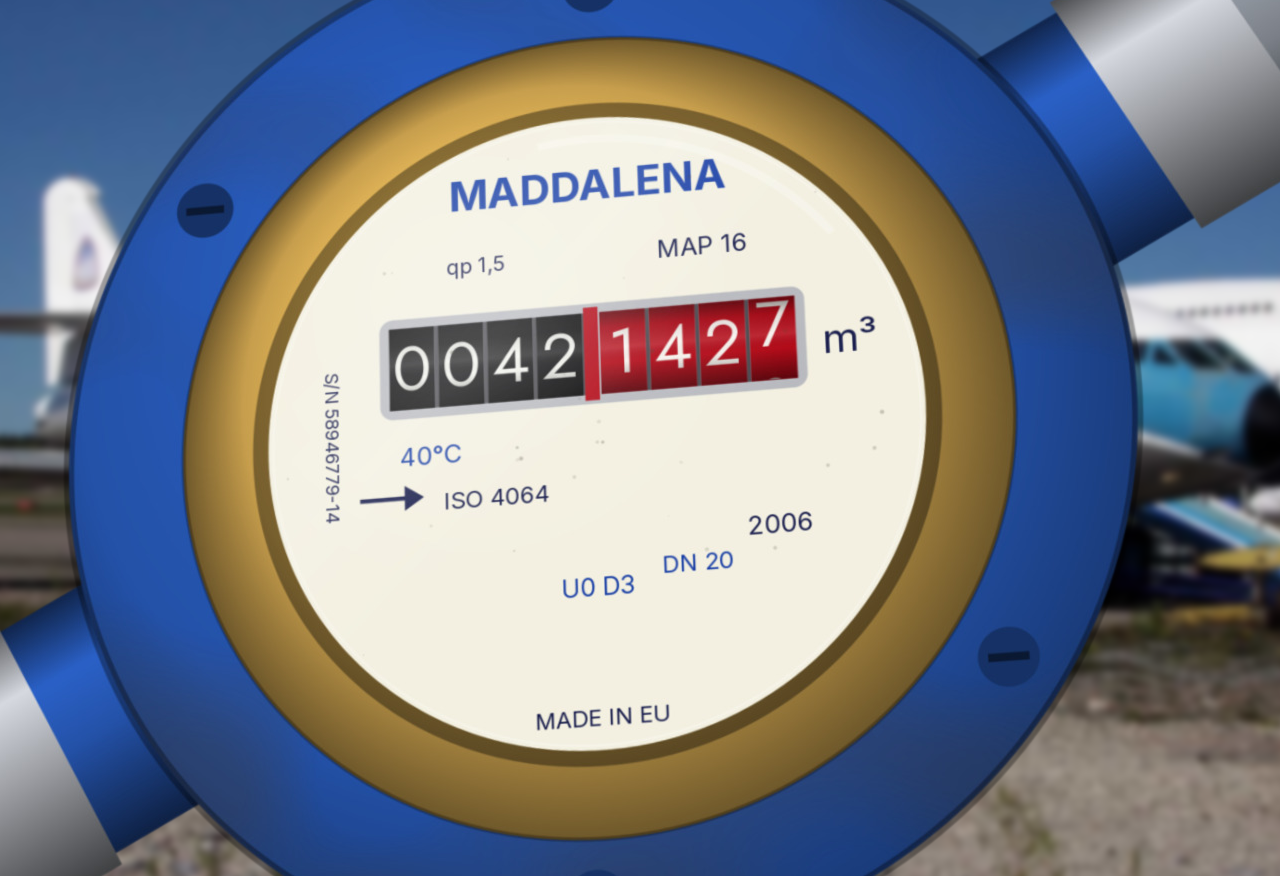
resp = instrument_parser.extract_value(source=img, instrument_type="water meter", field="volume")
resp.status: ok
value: 42.1427 m³
